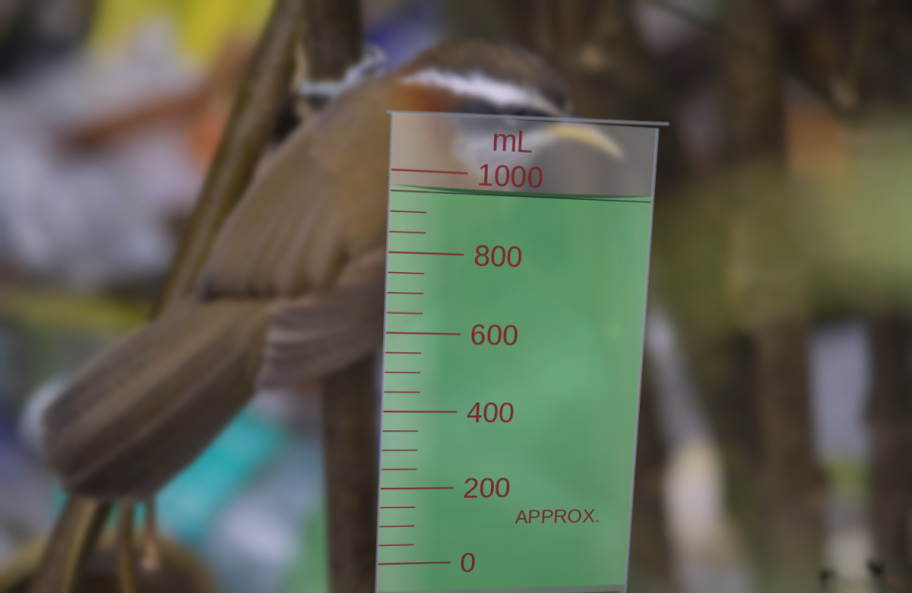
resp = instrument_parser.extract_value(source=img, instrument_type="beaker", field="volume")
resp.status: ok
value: 950 mL
